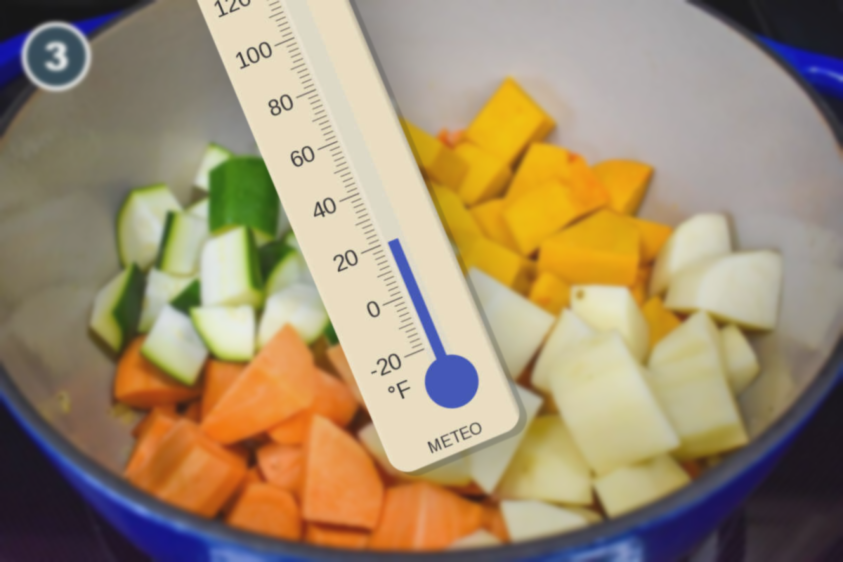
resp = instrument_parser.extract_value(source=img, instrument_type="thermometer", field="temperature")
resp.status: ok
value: 20 °F
